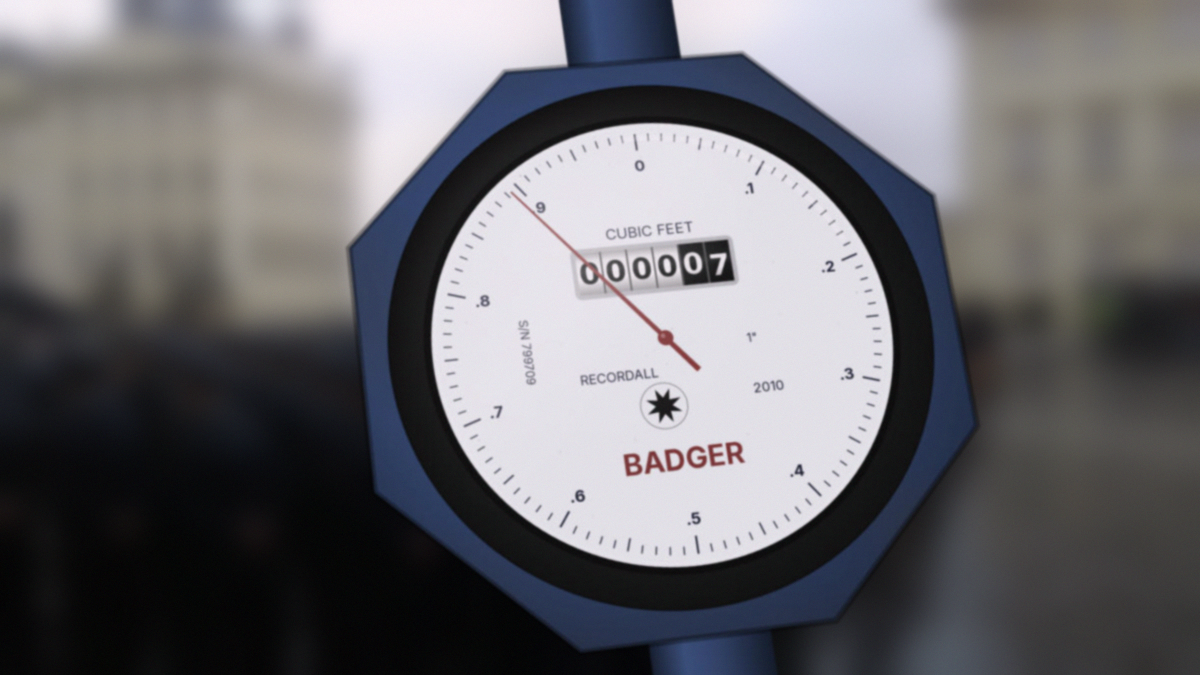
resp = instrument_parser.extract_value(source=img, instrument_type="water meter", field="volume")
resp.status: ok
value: 6.89 ft³
